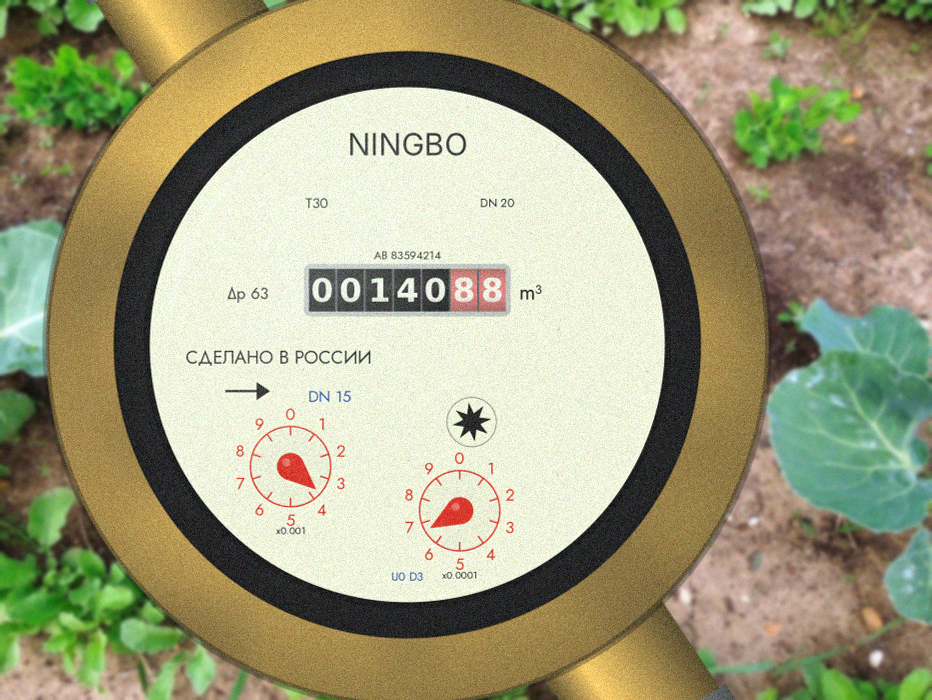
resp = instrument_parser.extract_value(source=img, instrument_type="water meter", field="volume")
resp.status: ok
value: 140.8836 m³
